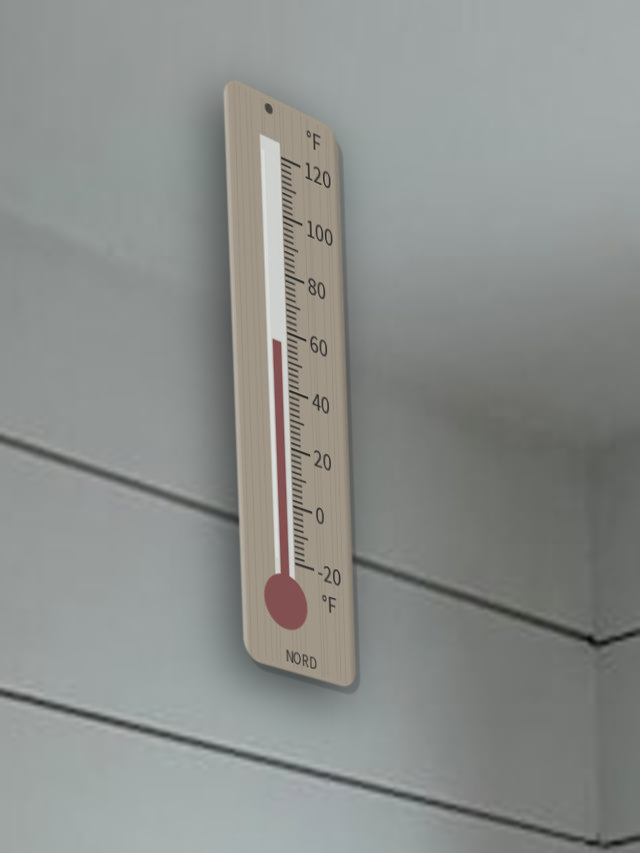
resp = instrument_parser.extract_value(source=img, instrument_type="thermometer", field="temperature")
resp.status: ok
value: 56 °F
